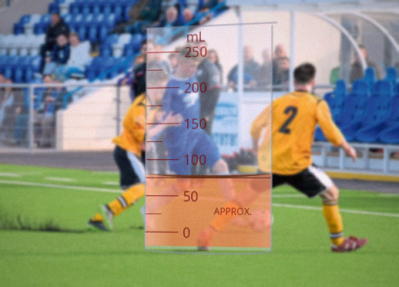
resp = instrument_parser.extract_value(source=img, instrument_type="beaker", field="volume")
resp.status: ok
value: 75 mL
